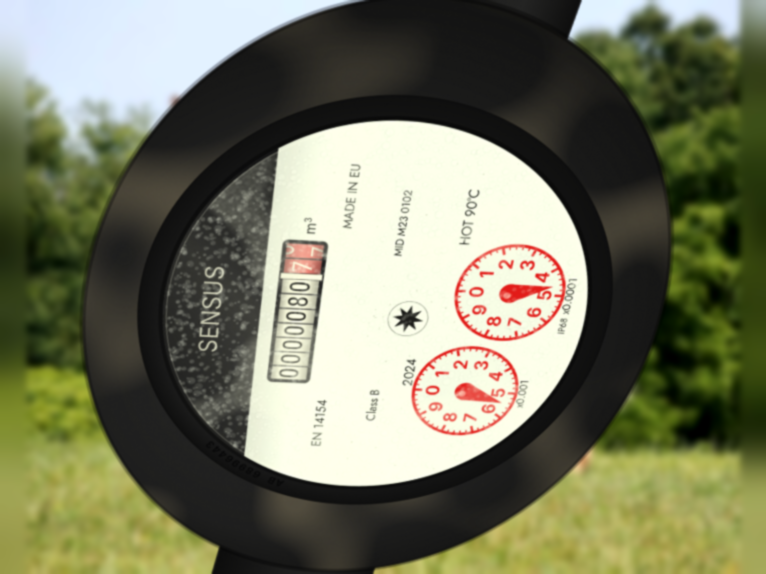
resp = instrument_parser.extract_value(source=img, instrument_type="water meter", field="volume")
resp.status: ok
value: 80.7654 m³
